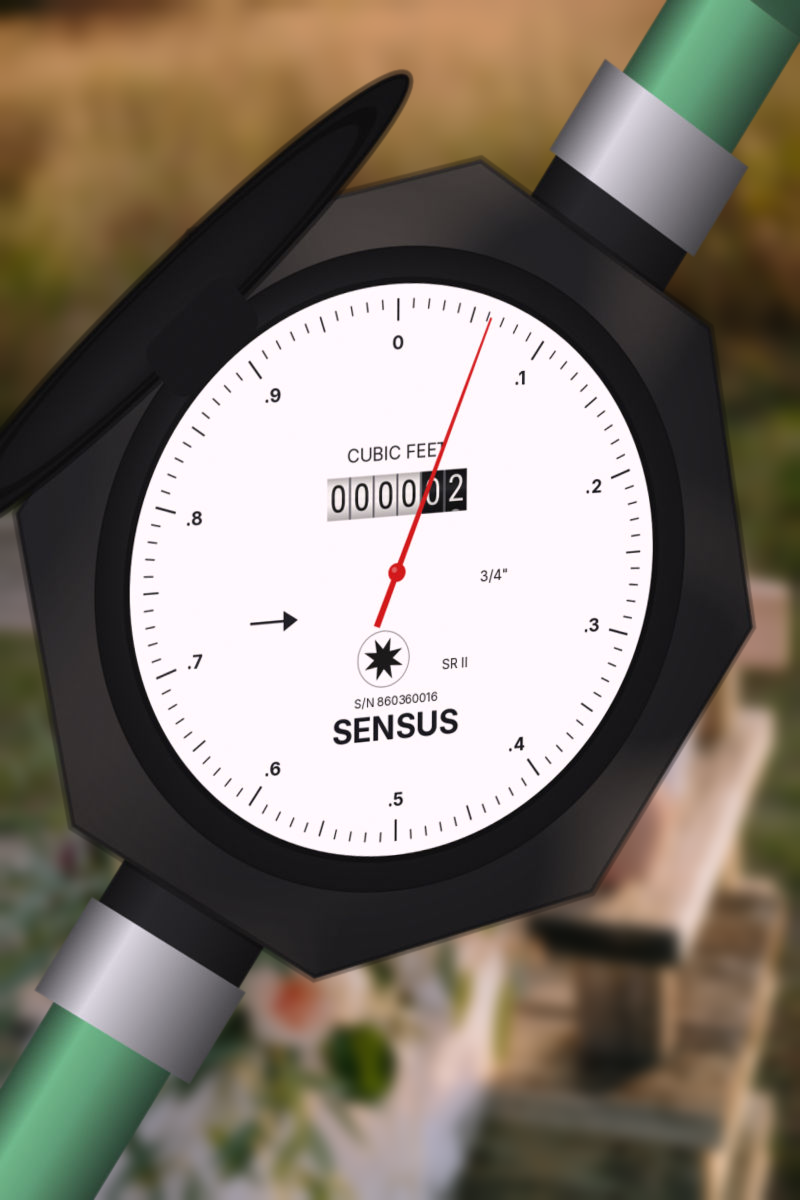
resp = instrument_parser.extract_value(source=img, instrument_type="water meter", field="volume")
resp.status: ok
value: 2.06 ft³
